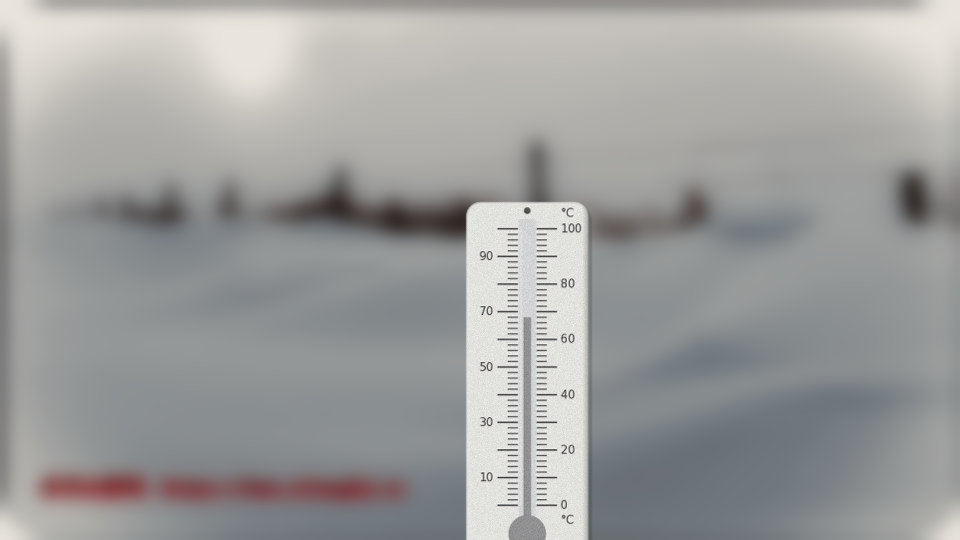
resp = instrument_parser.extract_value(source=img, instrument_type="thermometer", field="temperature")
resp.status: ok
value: 68 °C
